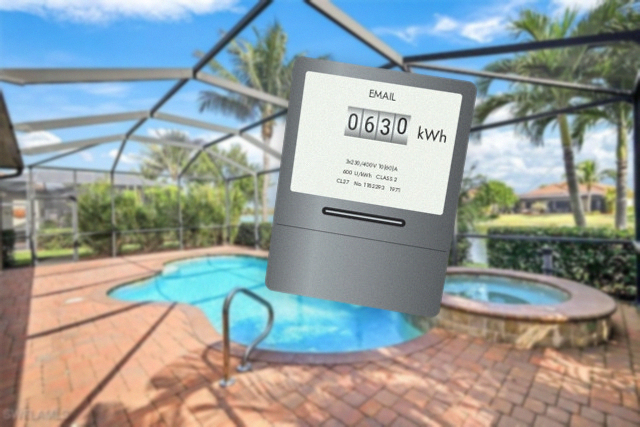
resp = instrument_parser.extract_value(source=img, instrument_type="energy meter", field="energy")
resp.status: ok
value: 630 kWh
